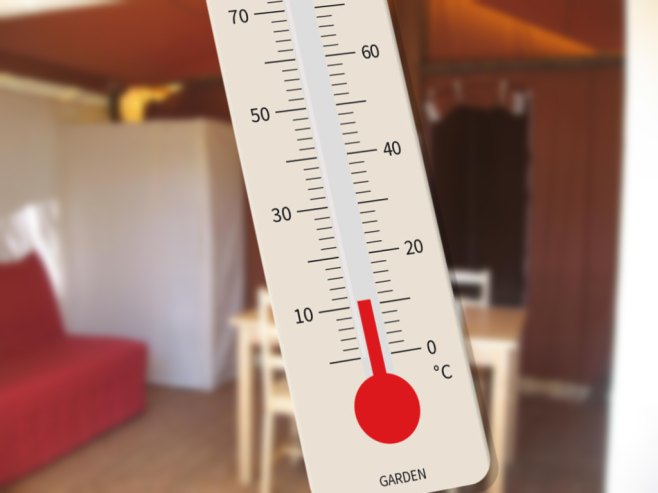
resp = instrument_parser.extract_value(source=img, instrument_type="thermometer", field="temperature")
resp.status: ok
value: 11 °C
